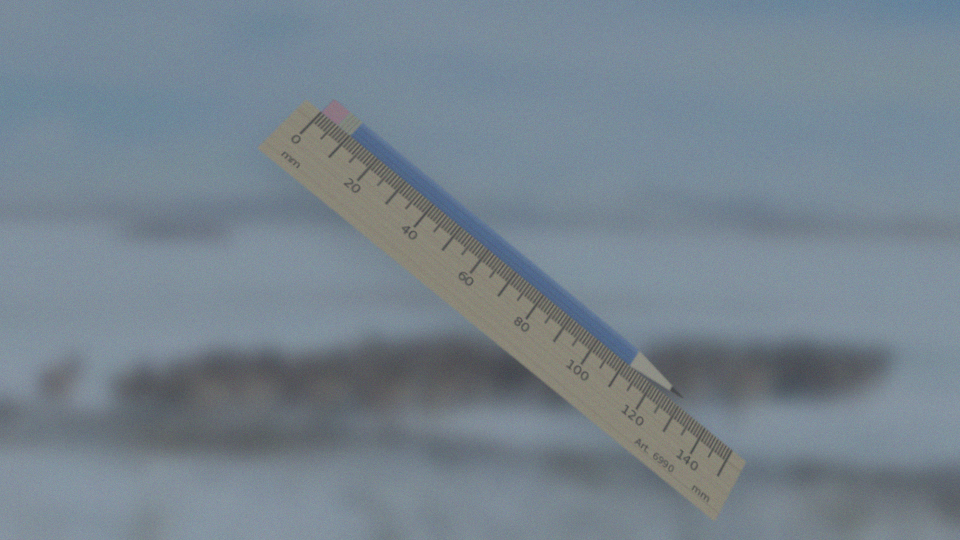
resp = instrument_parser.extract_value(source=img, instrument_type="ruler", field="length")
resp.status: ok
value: 130 mm
